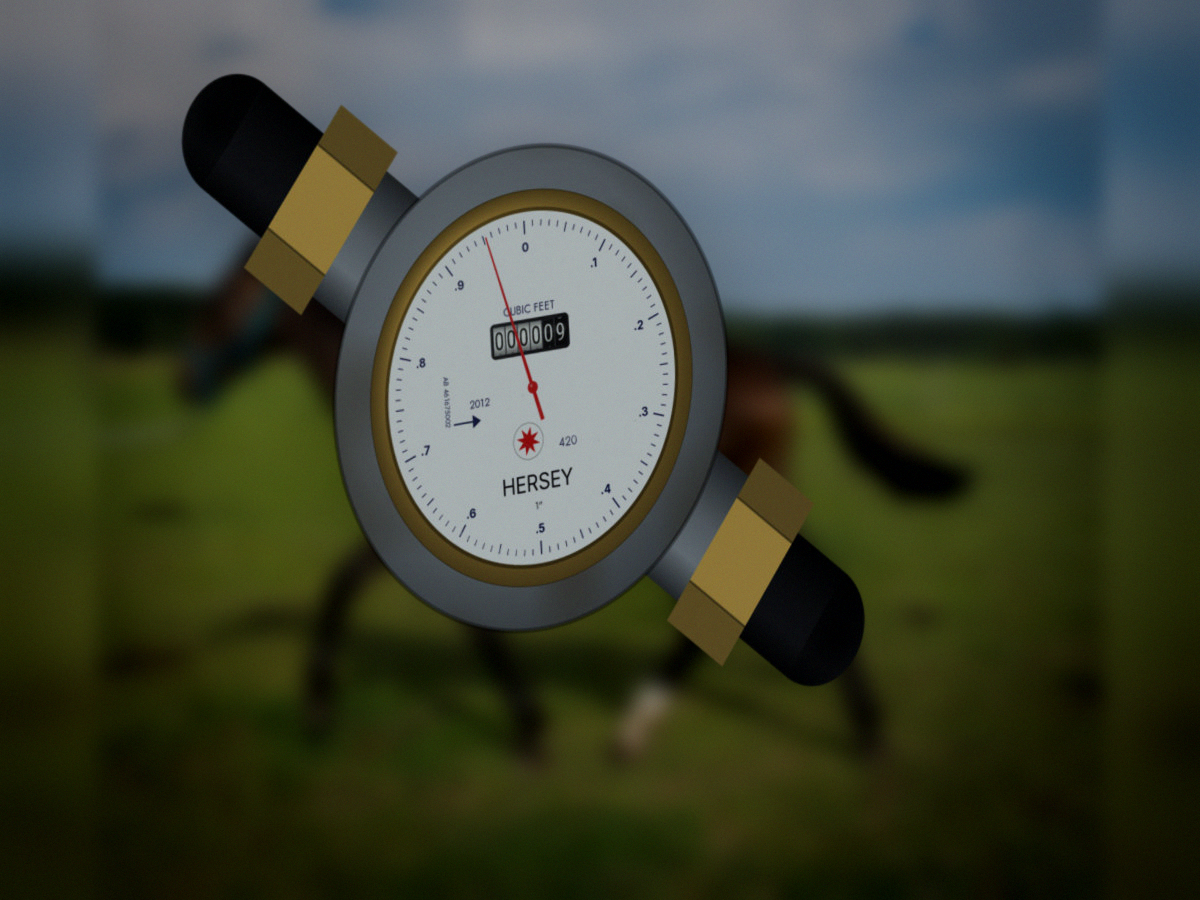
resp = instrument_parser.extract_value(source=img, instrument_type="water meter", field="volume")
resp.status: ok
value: 8.95 ft³
